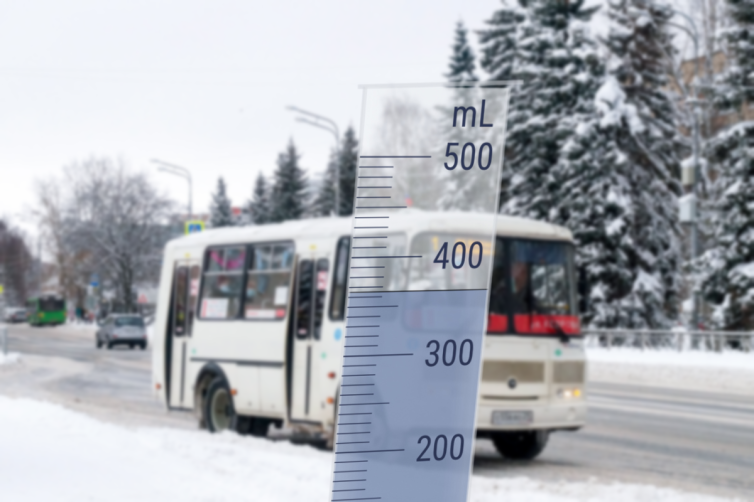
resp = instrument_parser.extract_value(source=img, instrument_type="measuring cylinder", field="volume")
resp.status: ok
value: 365 mL
